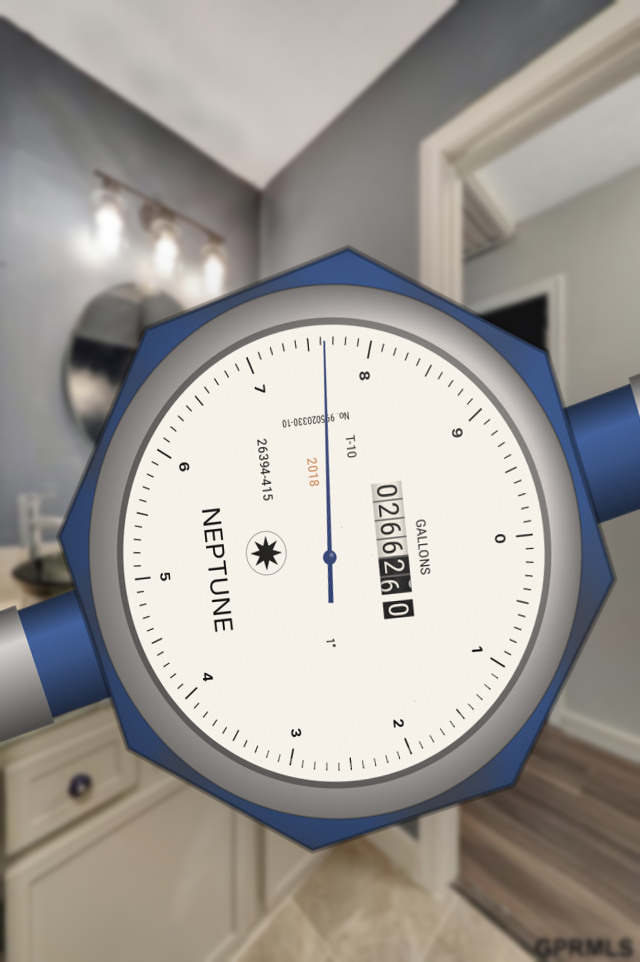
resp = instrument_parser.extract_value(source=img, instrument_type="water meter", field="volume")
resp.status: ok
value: 266257.6 gal
